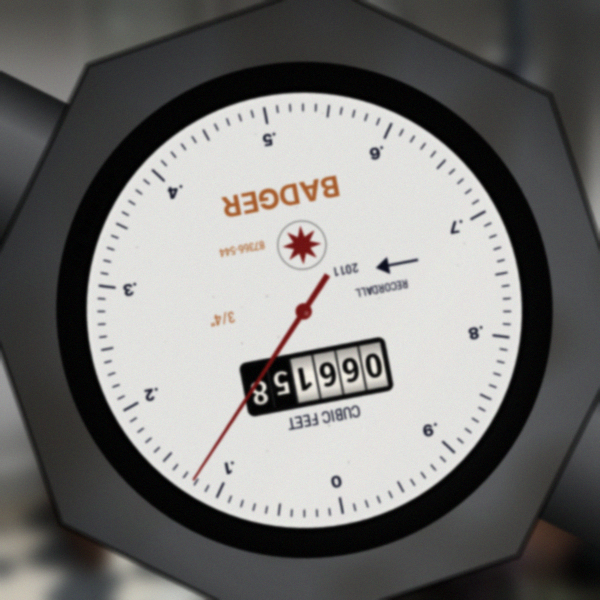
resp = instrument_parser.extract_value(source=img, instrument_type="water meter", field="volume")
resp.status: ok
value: 66158.12 ft³
